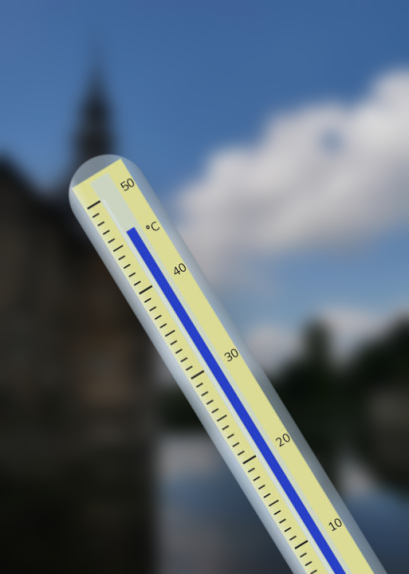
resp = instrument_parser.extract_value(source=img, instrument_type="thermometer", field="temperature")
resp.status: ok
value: 46 °C
